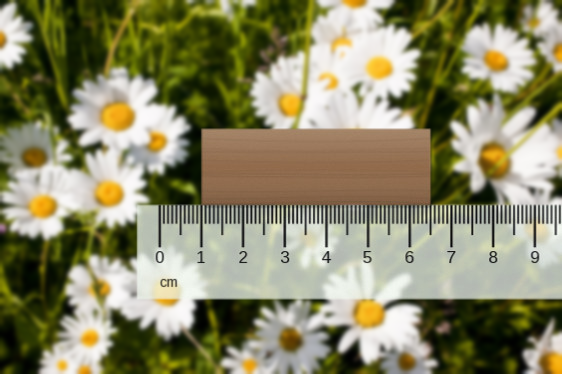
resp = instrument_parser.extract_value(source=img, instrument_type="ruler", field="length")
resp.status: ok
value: 5.5 cm
